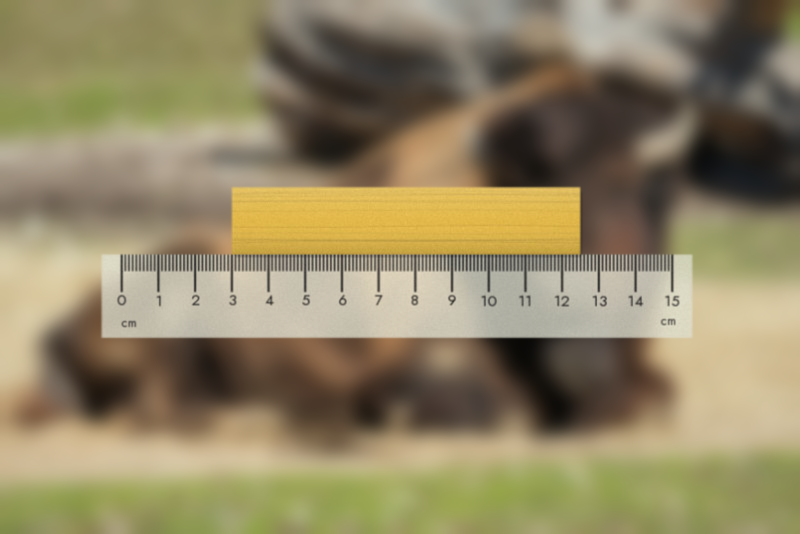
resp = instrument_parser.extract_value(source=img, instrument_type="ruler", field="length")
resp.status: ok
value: 9.5 cm
